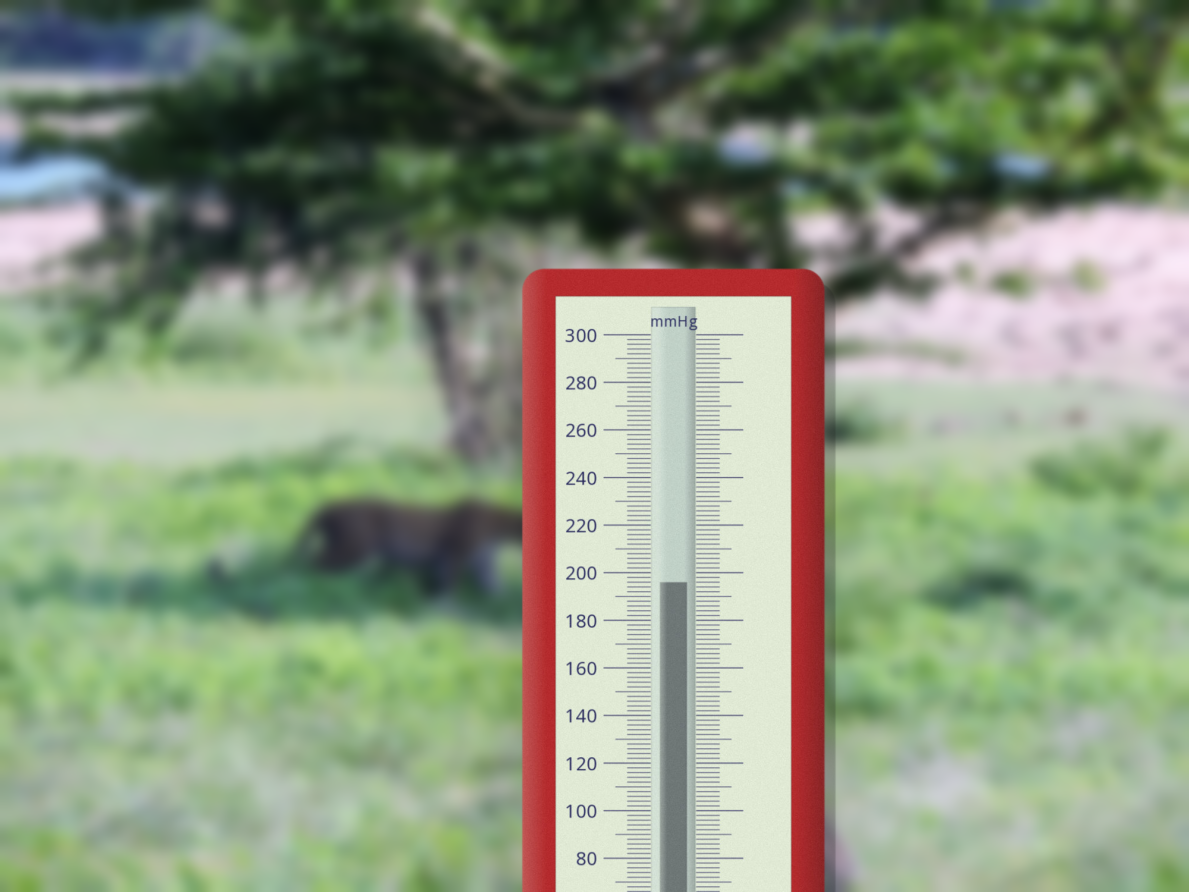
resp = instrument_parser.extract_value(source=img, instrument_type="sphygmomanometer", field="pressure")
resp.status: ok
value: 196 mmHg
